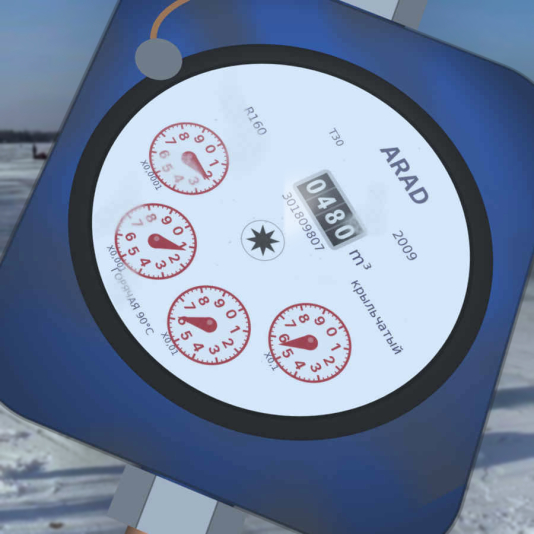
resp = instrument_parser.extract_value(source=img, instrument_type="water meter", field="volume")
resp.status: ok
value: 480.5612 m³
